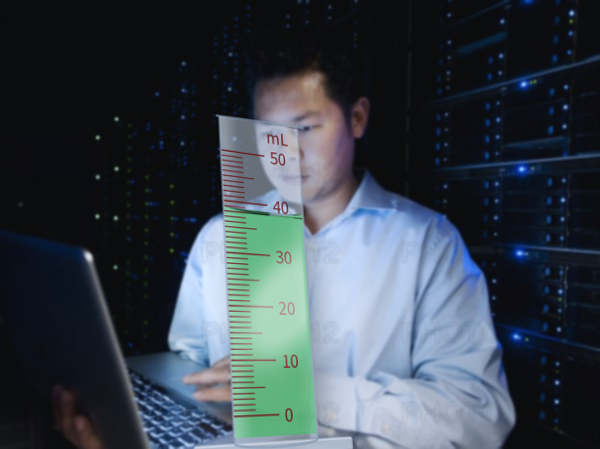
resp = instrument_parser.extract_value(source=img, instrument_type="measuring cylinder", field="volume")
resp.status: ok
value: 38 mL
